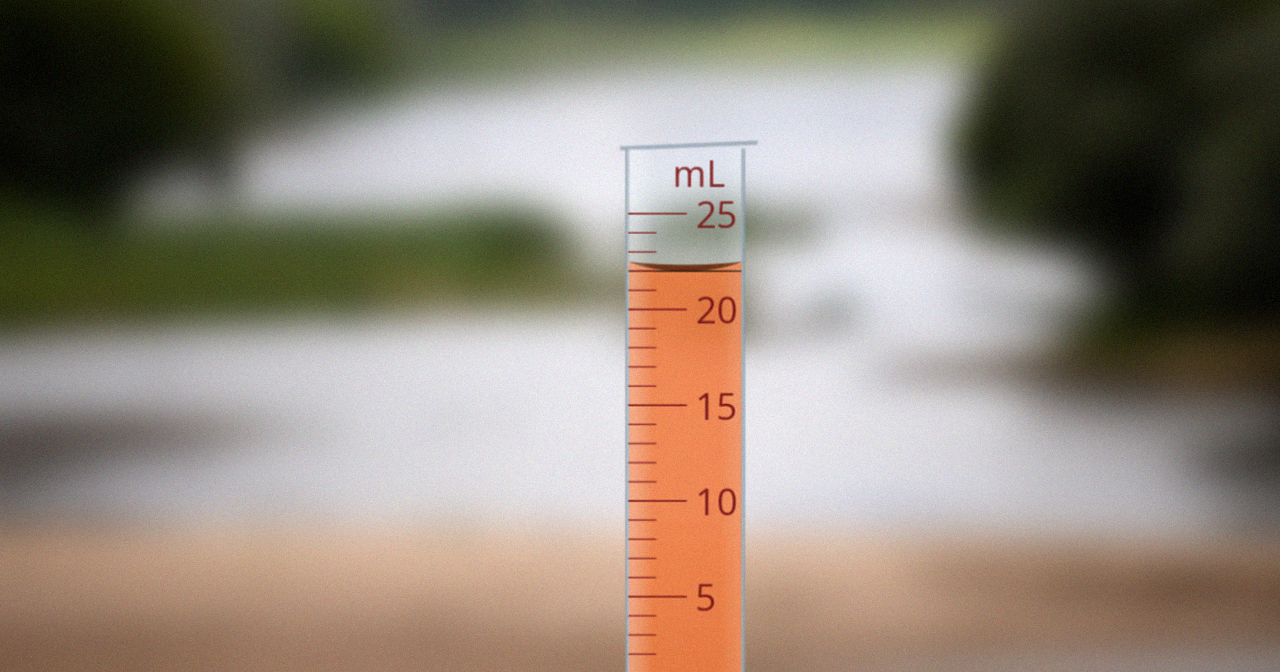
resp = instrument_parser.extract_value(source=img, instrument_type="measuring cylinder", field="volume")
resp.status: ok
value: 22 mL
